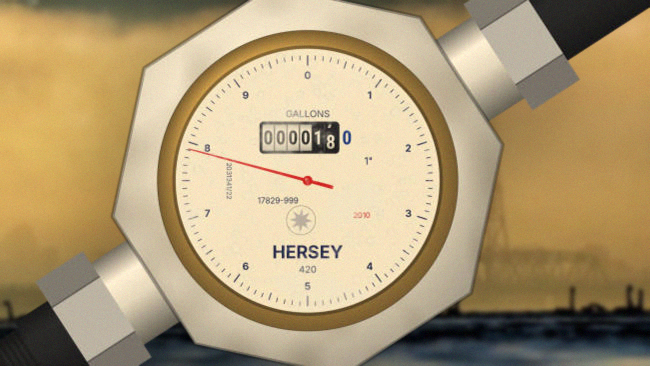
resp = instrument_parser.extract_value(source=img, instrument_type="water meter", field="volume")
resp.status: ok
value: 177.9 gal
